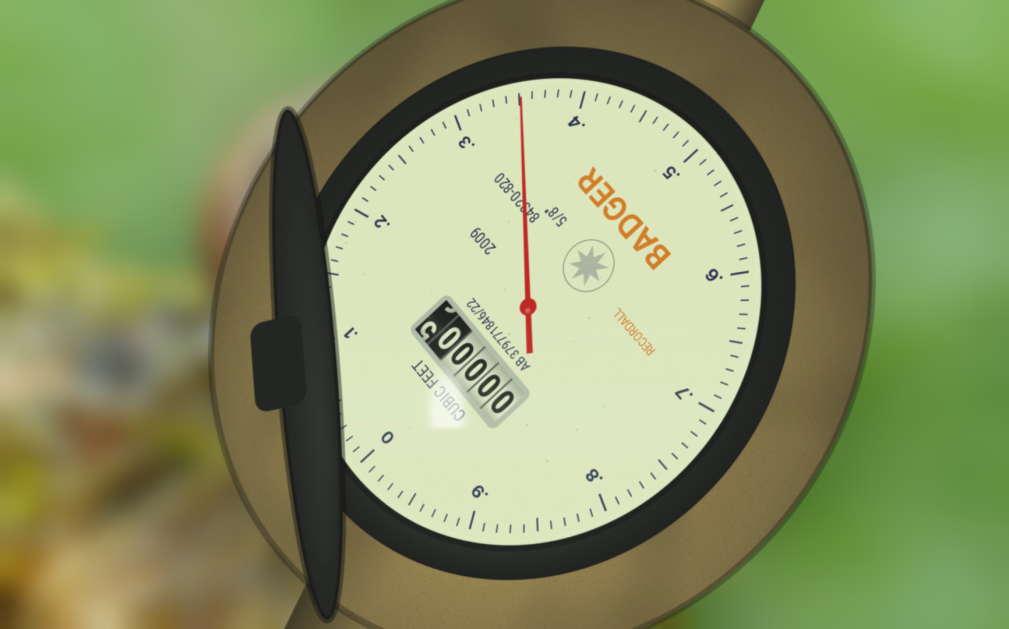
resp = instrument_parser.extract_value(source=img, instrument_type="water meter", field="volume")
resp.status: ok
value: 5.35 ft³
